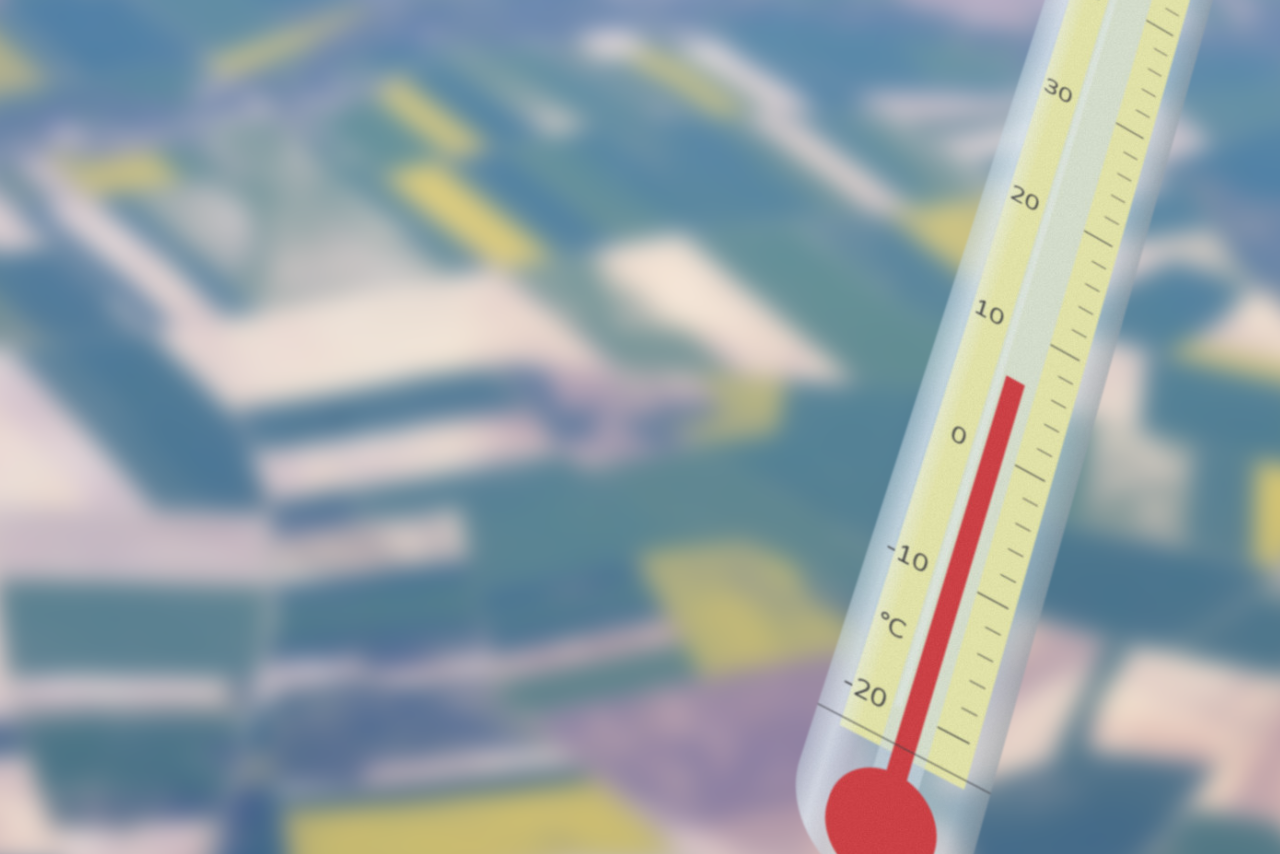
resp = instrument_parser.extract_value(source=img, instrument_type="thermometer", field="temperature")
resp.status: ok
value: 6 °C
